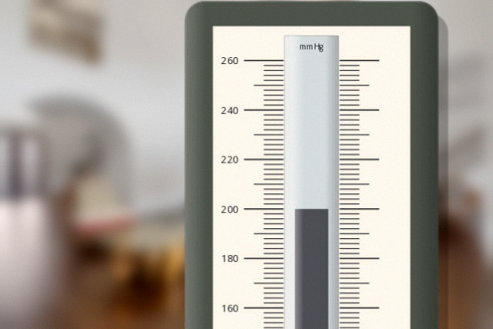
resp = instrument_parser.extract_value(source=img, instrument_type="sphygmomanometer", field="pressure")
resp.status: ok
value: 200 mmHg
